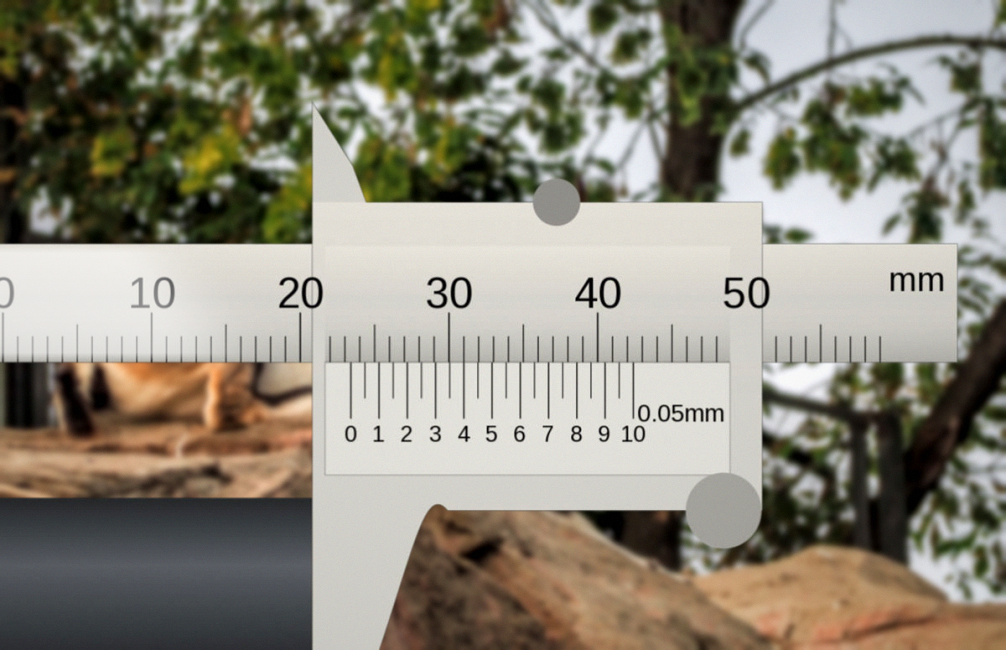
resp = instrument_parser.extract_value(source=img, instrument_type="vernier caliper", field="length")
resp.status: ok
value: 23.4 mm
